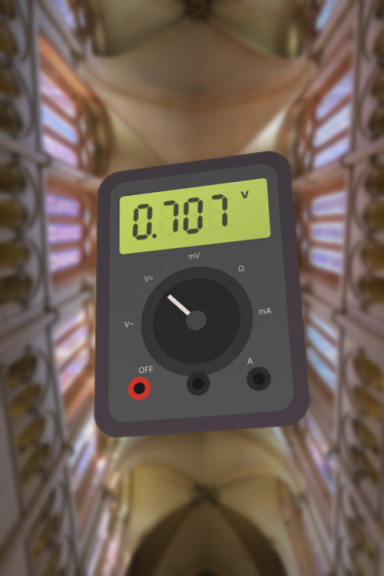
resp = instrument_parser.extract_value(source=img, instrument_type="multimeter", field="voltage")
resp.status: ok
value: 0.707 V
